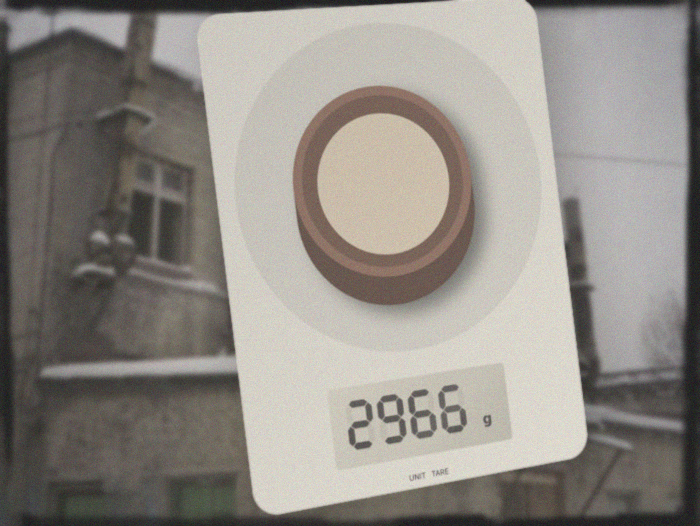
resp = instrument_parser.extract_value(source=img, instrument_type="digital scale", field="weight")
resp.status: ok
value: 2966 g
